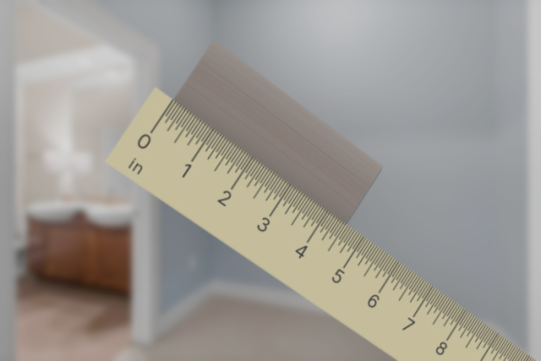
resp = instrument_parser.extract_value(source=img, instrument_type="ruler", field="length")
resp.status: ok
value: 4.5 in
